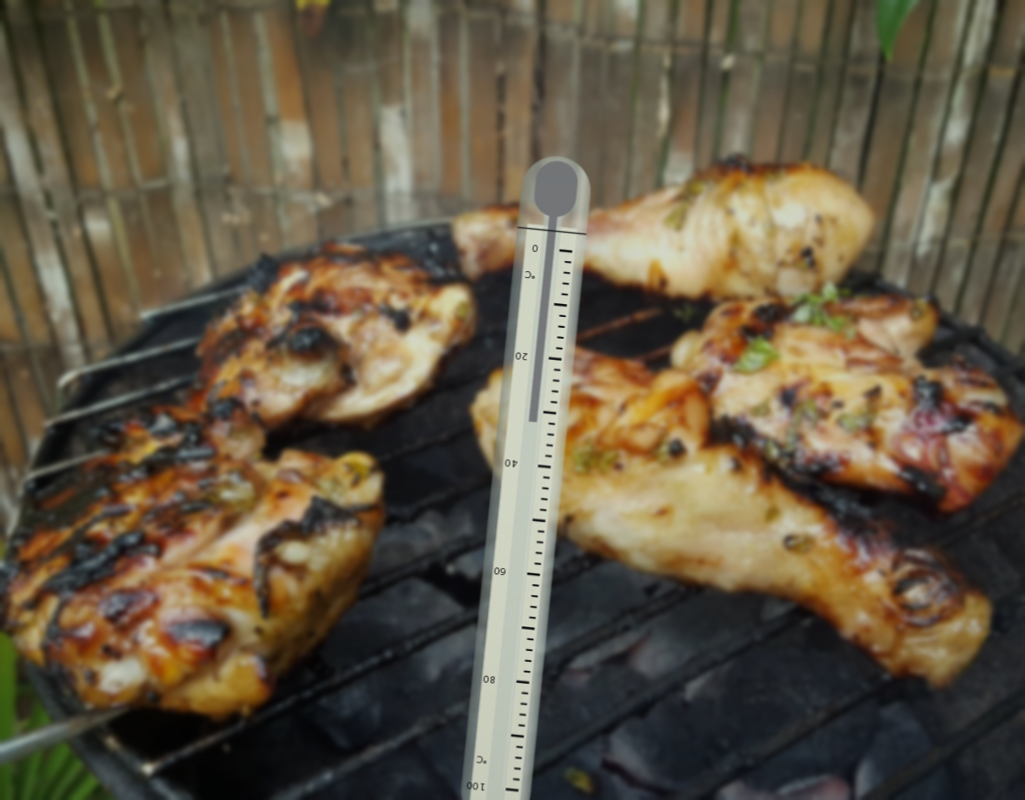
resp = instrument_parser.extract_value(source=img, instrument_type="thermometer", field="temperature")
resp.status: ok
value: 32 °C
